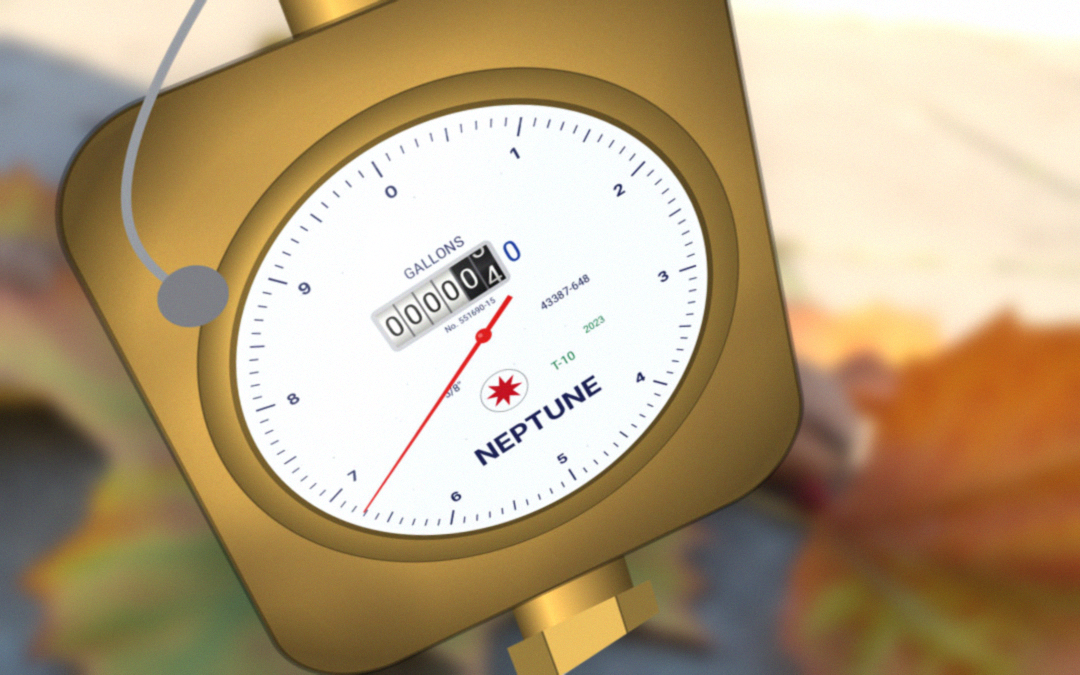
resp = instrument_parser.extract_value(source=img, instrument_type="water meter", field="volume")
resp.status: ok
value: 36.7 gal
